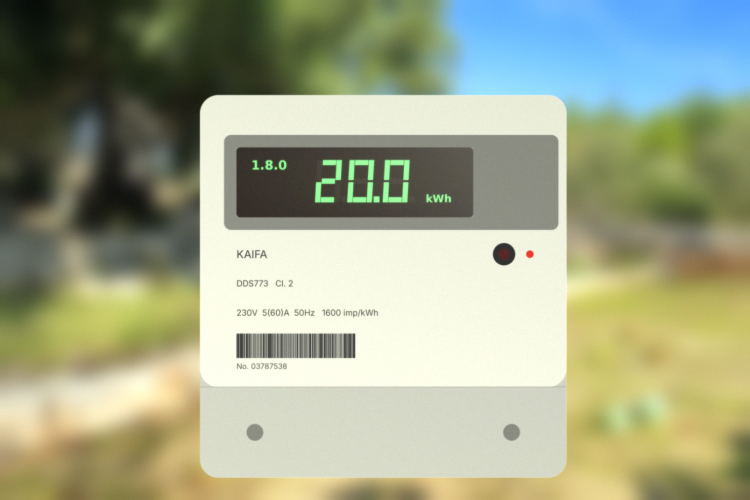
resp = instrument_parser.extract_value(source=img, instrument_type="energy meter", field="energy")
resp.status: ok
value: 20.0 kWh
